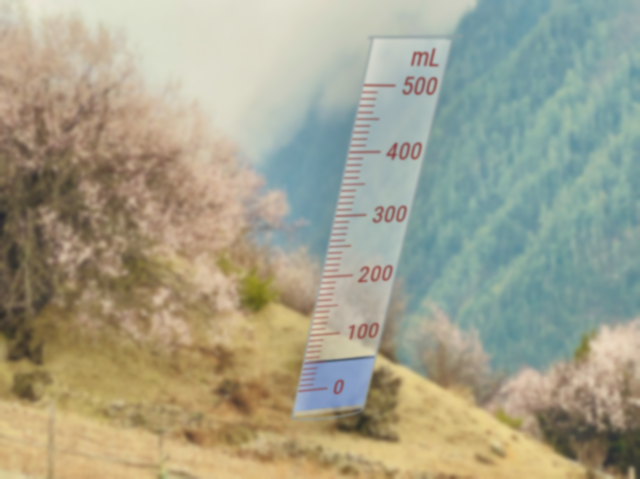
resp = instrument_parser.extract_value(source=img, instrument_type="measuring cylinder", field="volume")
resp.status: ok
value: 50 mL
